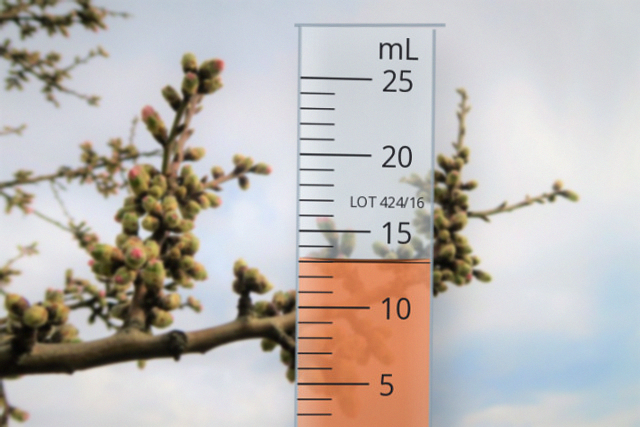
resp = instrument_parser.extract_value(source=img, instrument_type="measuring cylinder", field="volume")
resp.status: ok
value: 13 mL
